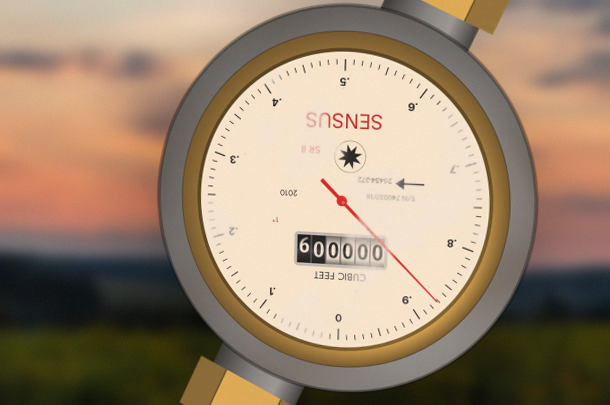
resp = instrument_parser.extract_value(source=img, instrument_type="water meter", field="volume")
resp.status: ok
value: 8.87 ft³
